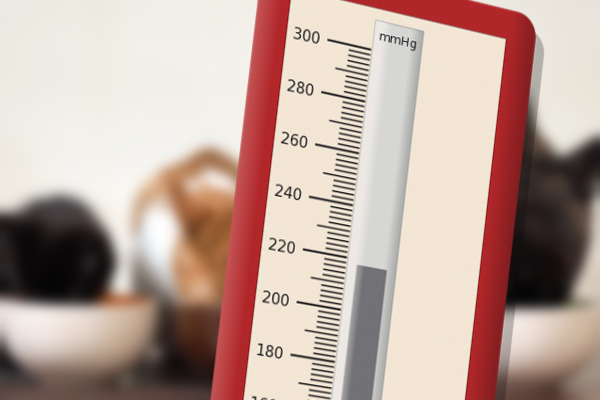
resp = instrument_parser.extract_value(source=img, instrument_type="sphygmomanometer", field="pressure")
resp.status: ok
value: 218 mmHg
